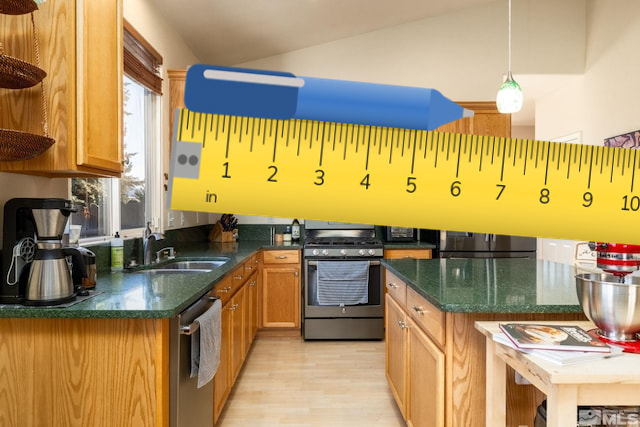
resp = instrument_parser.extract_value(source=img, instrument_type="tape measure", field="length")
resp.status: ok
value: 6.25 in
